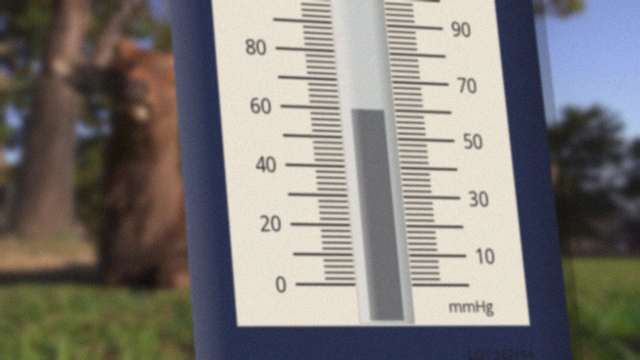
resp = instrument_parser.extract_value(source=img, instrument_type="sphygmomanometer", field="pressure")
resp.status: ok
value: 60 mmHg
